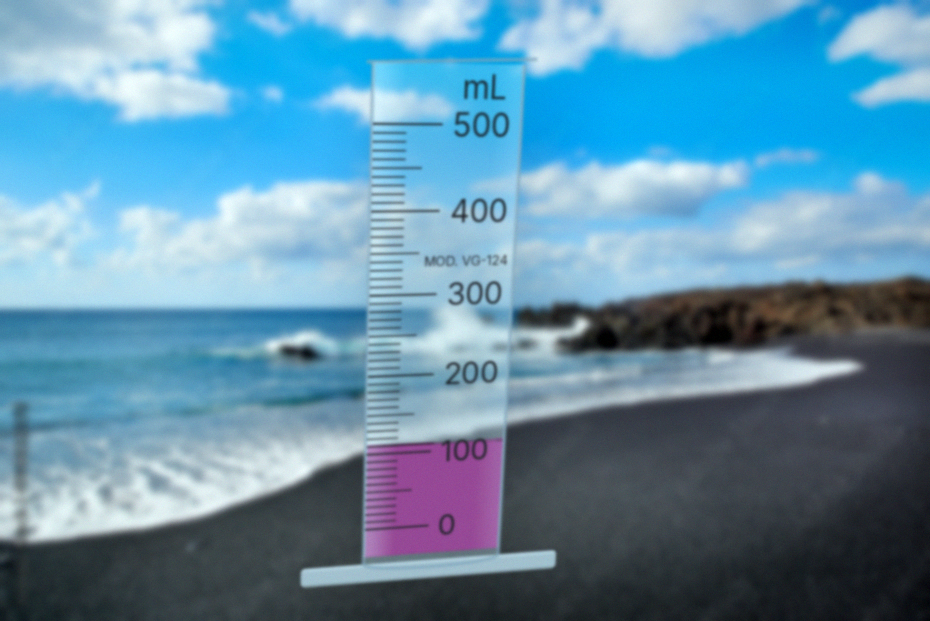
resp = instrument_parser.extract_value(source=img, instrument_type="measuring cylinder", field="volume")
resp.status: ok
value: 110 mL
